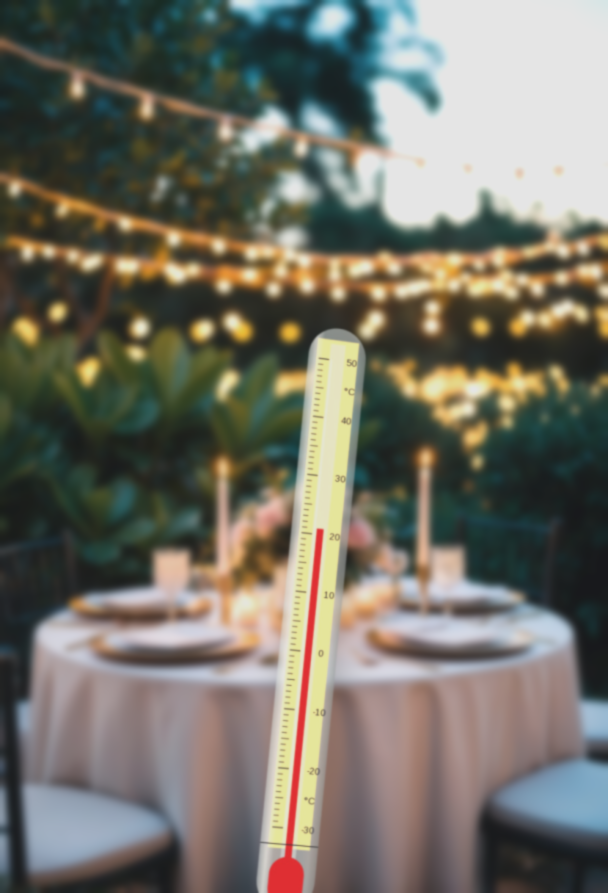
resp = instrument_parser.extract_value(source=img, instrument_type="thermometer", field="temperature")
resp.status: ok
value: 21 °C
